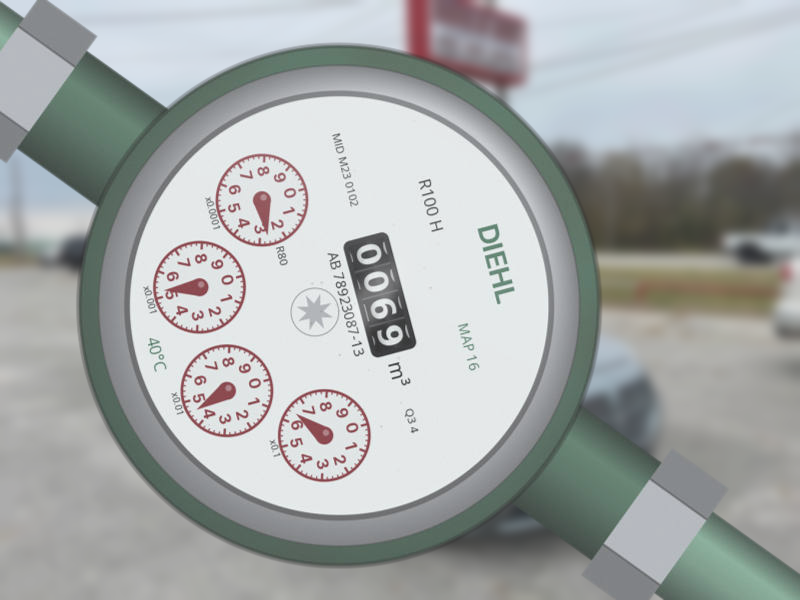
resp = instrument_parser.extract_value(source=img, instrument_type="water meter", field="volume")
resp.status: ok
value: 69.6452 m³
